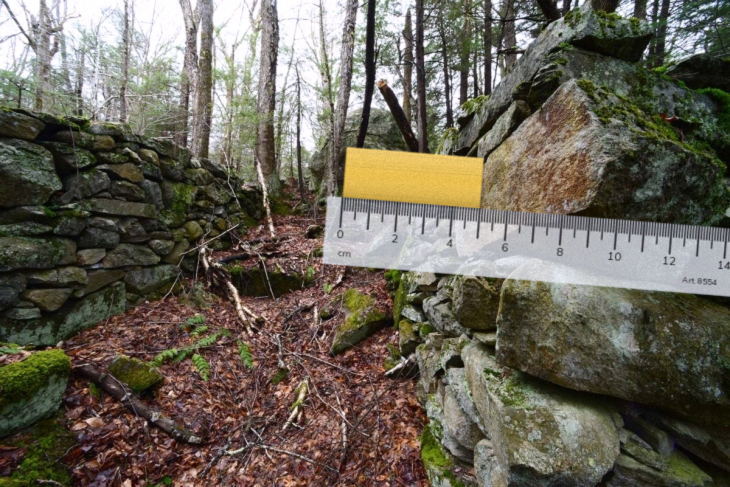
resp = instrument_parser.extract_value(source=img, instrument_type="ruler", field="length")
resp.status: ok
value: 5 cm
